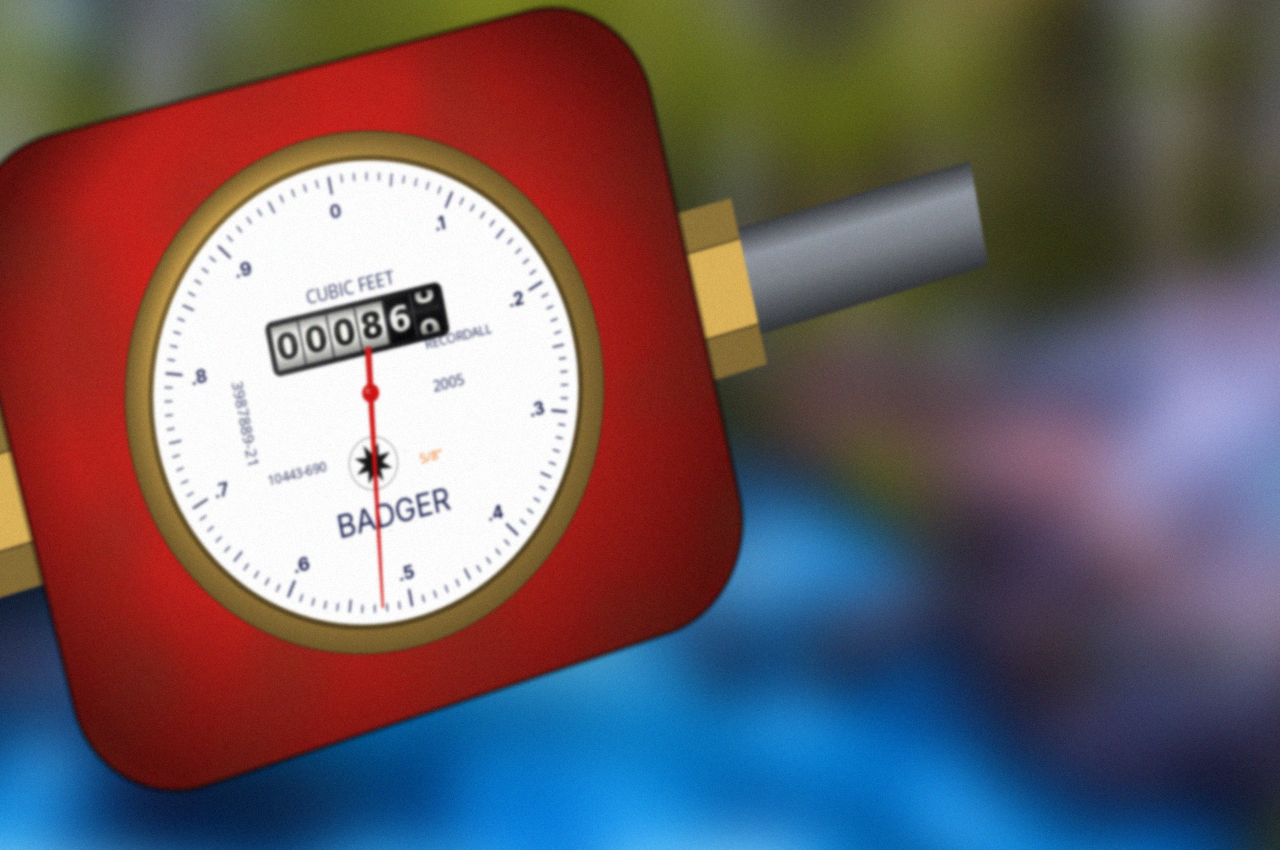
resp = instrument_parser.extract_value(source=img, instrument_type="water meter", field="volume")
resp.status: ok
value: 868.52 ft³
